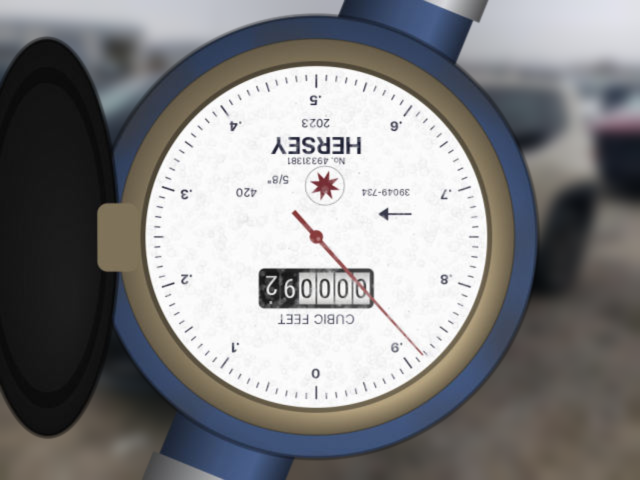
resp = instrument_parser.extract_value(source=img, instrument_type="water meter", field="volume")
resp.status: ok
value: 91.88 ft³
